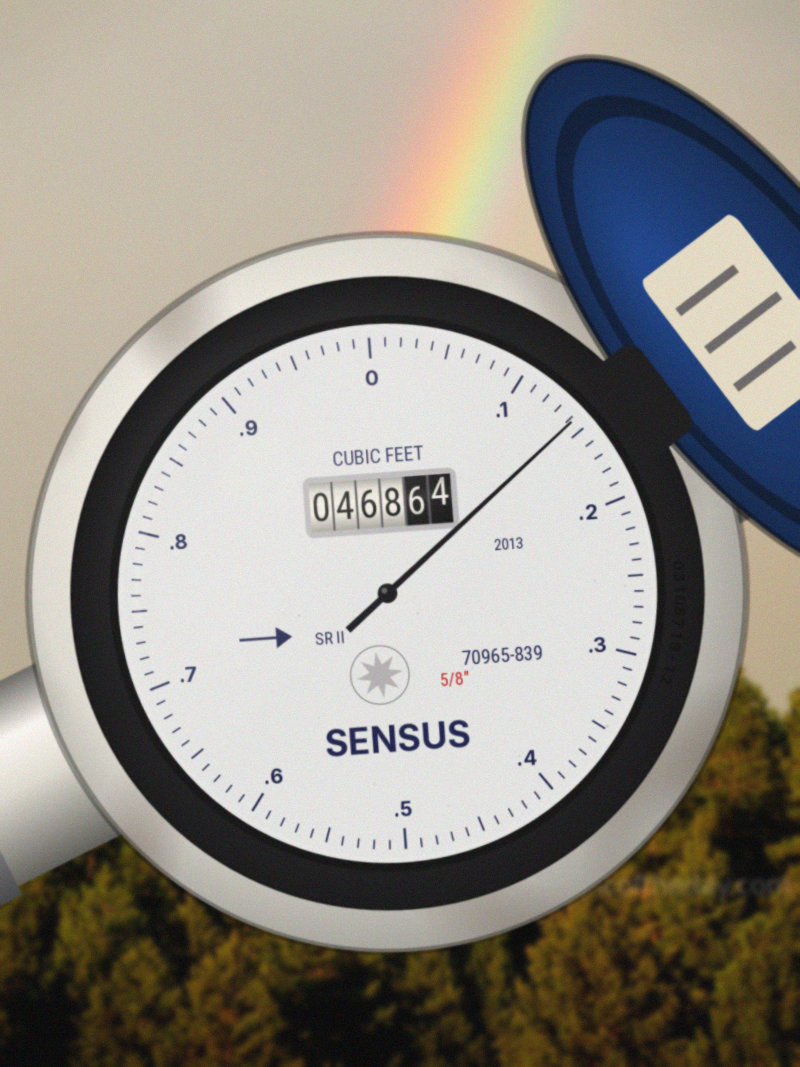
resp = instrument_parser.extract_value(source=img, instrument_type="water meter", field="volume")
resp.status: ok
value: 46864.14 ft³
